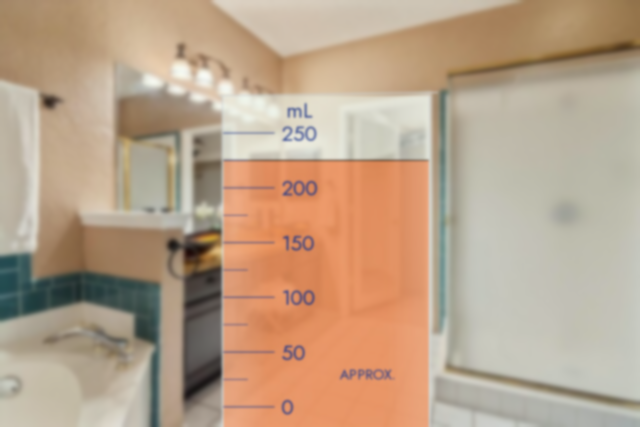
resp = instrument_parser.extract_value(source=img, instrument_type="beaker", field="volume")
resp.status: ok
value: 225 mL
